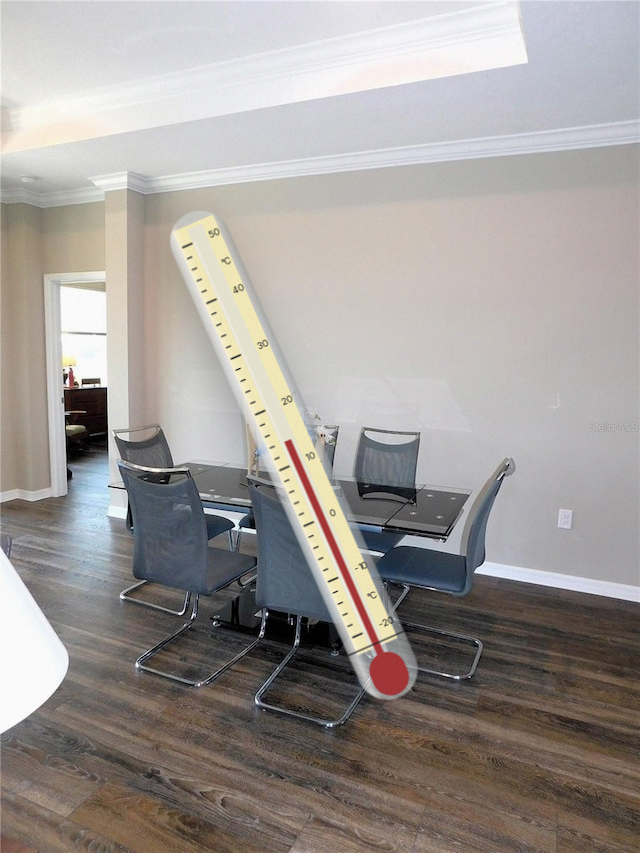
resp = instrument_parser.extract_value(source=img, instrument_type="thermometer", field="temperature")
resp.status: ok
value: 14 °C
